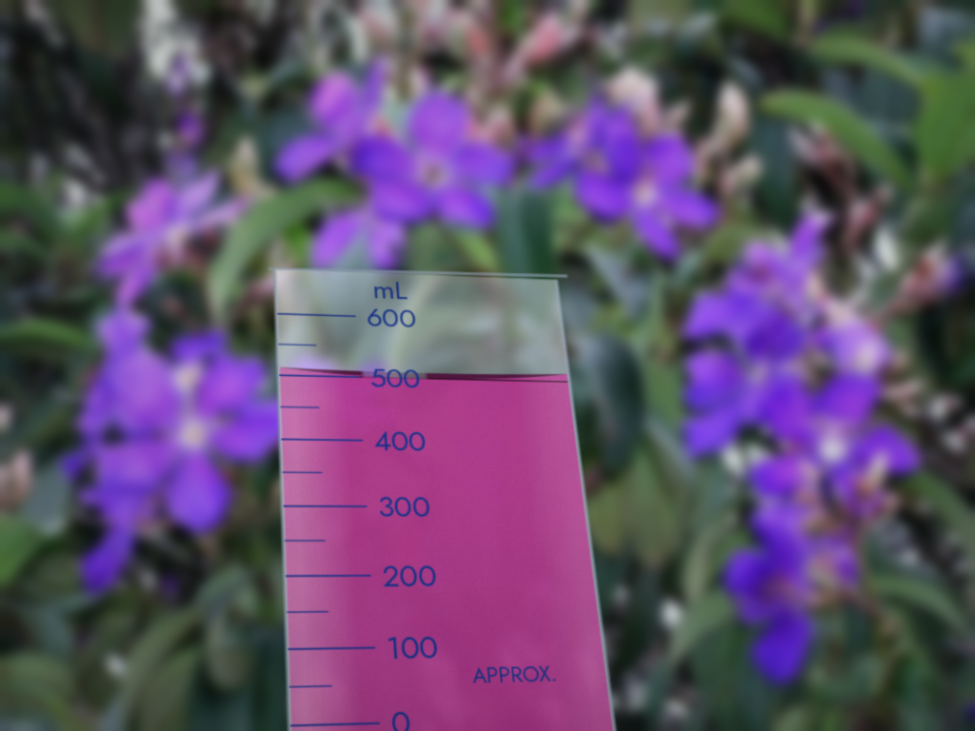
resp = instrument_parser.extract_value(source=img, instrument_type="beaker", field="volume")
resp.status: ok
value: 500 mL
